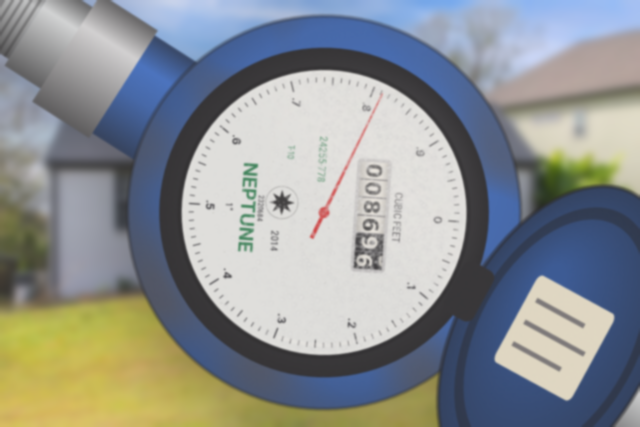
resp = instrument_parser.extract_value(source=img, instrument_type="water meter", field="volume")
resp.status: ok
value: 8695.81 ft³
